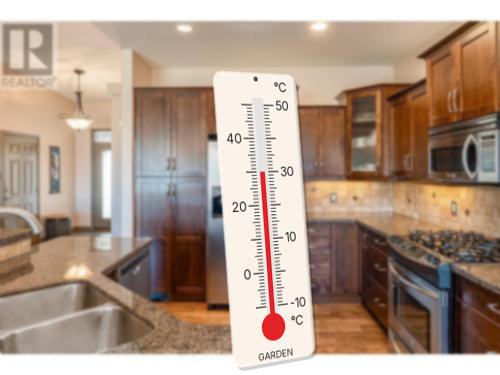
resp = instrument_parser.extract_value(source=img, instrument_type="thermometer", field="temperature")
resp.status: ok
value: 30 °C
